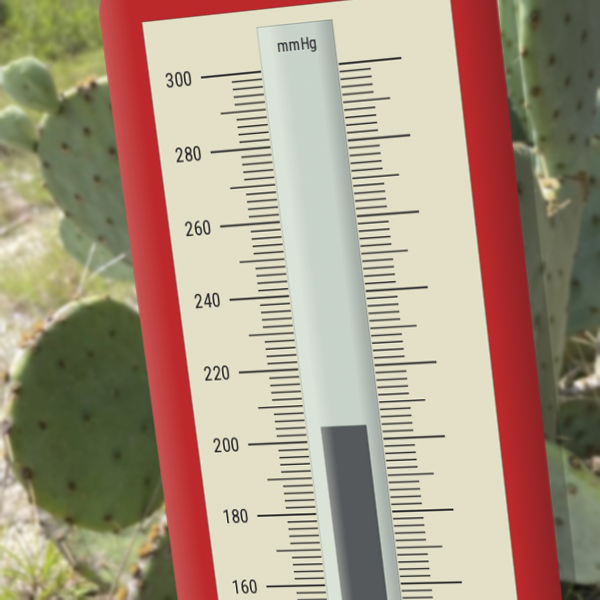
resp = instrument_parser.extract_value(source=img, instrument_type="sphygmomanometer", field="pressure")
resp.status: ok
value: 204 mmHg
